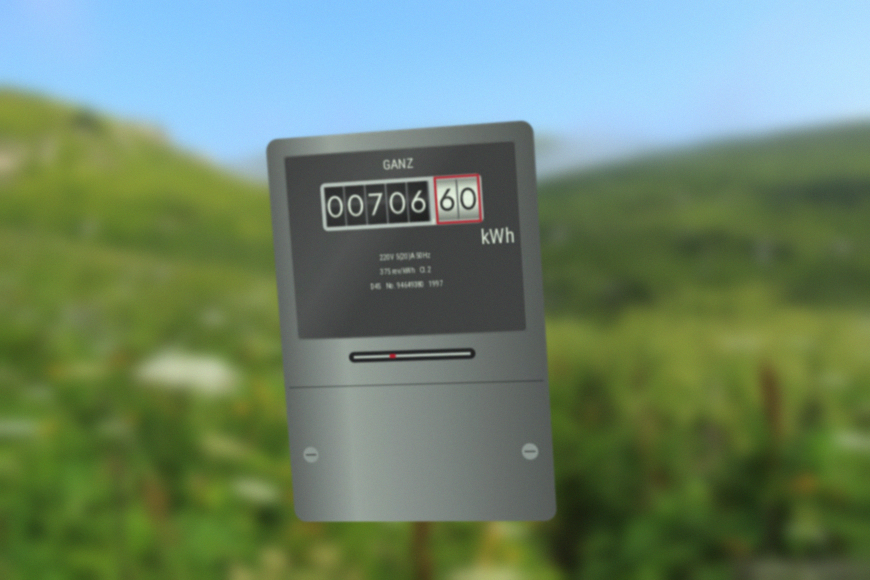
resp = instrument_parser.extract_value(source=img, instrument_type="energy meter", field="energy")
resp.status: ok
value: 706.60 kWh
